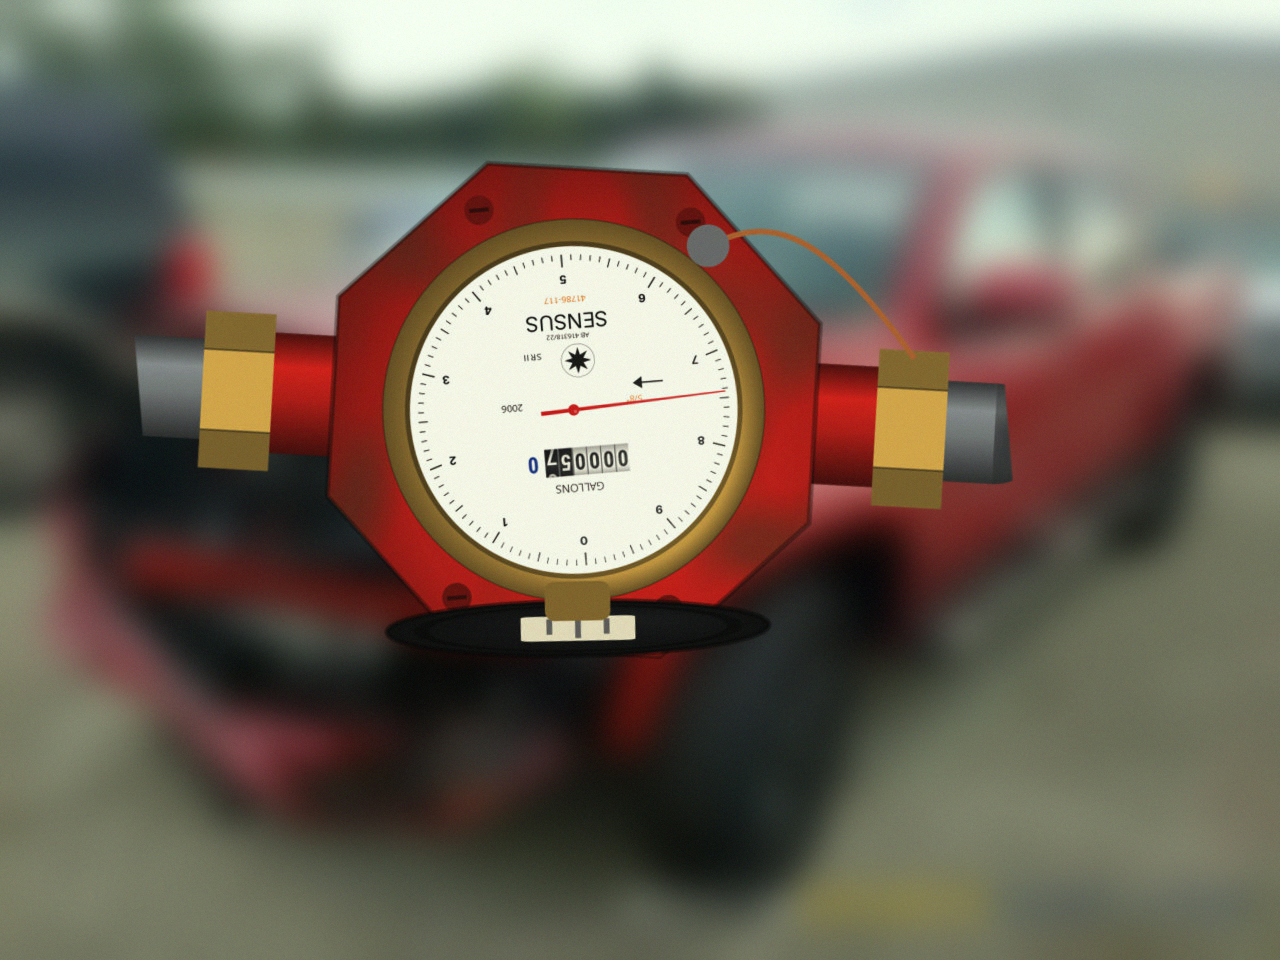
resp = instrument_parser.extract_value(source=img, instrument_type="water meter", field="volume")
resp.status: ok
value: 567.4 gal
